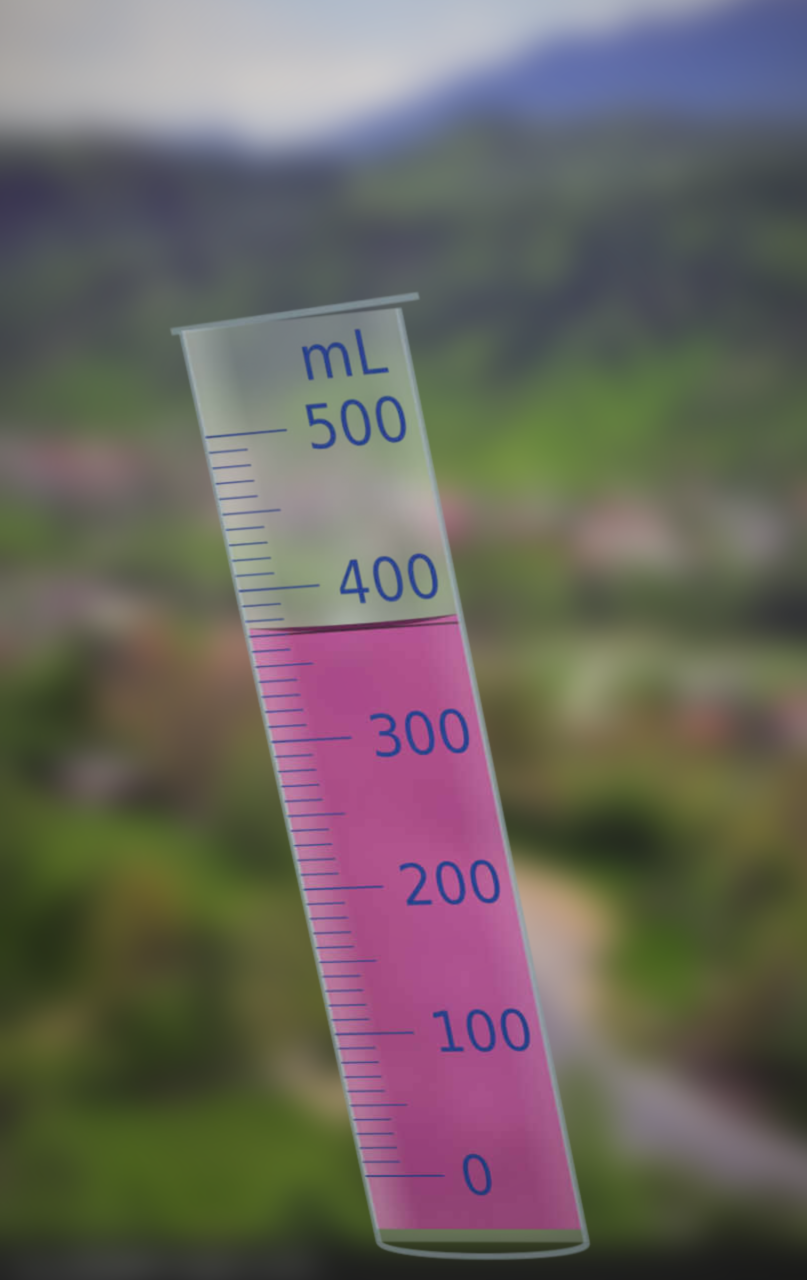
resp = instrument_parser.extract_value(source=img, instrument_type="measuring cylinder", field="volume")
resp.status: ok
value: 370 mL
